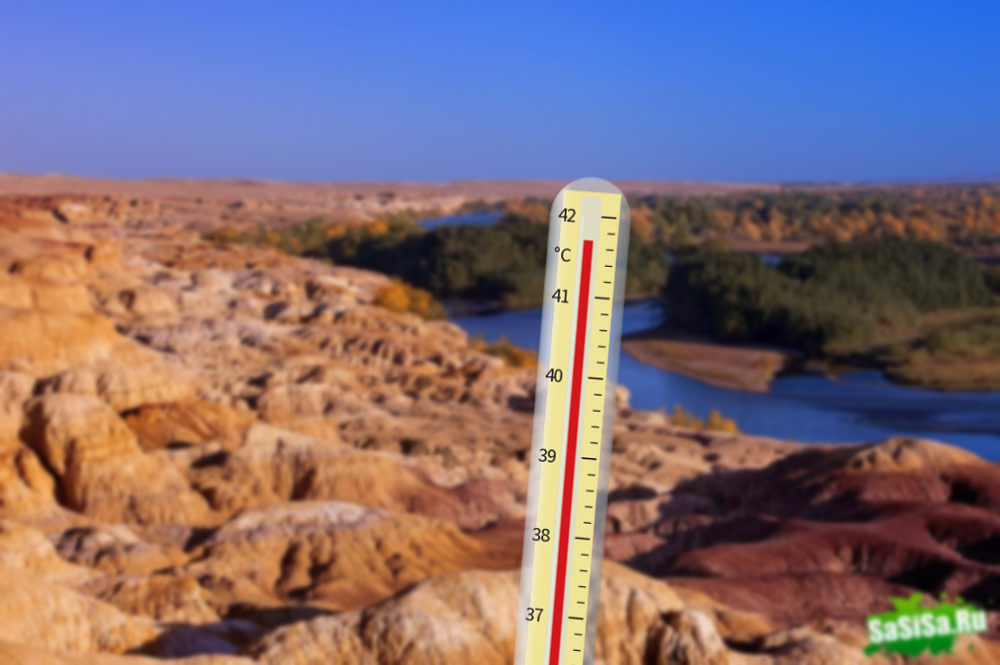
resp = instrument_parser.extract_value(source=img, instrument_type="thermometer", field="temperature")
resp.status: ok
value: 41.7 °C
